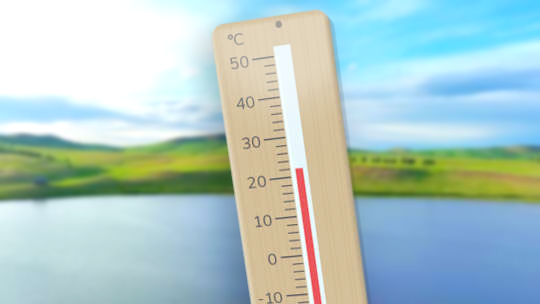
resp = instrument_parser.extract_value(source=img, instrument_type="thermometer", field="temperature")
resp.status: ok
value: 22 °C
